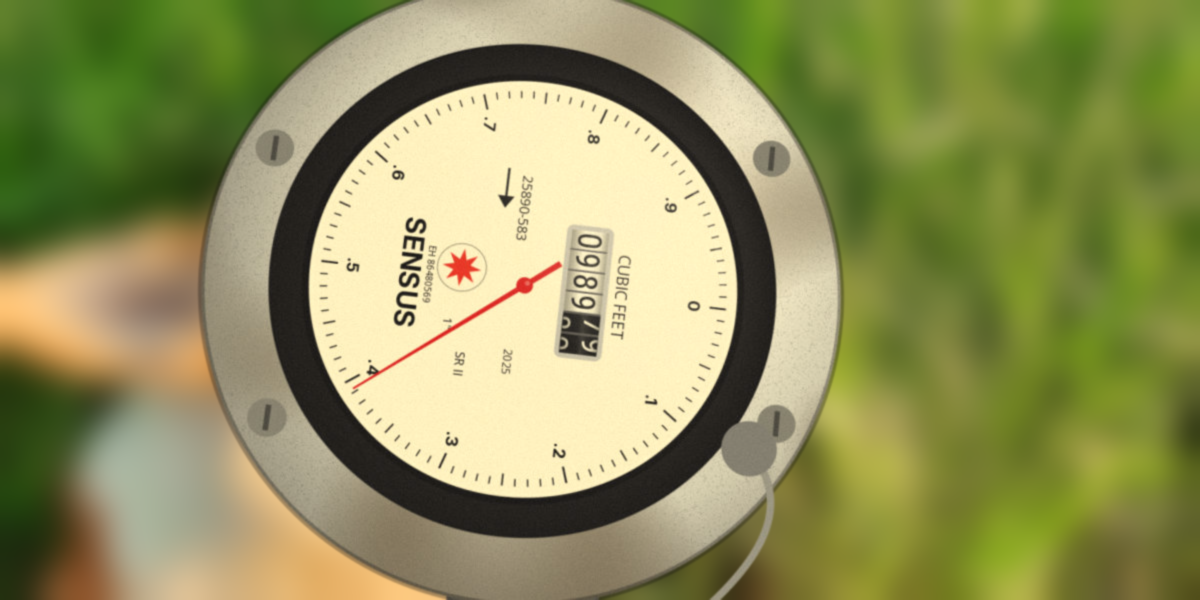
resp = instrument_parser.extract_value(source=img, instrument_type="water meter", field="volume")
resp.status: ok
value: 98979.39 ft³
